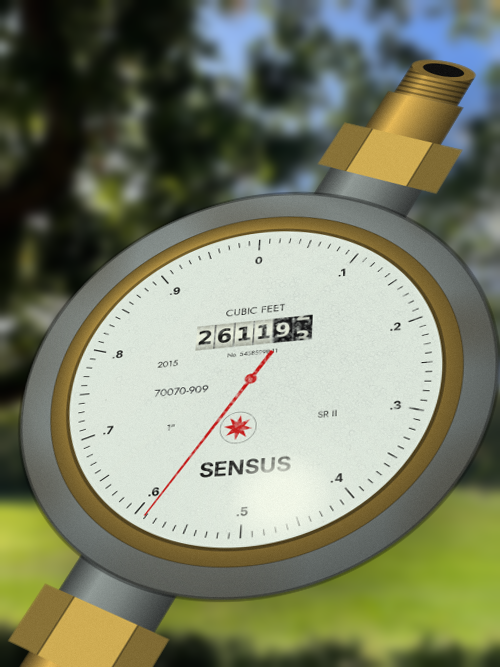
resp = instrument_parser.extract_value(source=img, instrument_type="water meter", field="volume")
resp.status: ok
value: 261192.59 ft³
